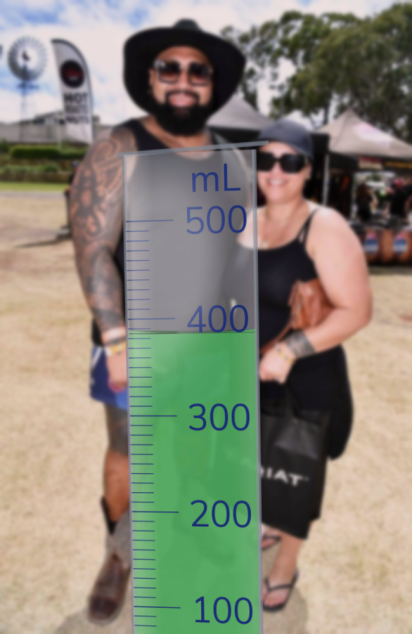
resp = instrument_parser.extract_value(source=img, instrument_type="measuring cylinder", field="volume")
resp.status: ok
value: 385 mL
